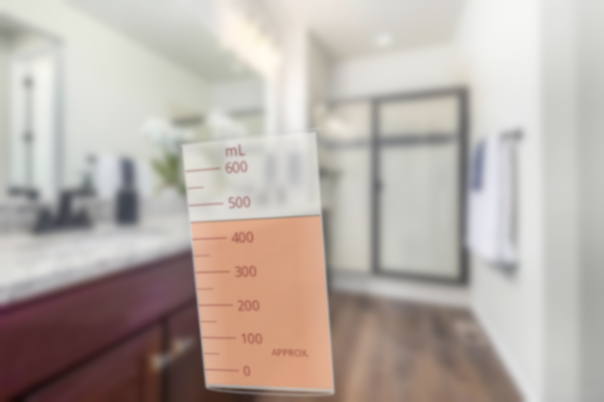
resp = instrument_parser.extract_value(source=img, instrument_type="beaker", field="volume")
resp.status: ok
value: 450 mL
